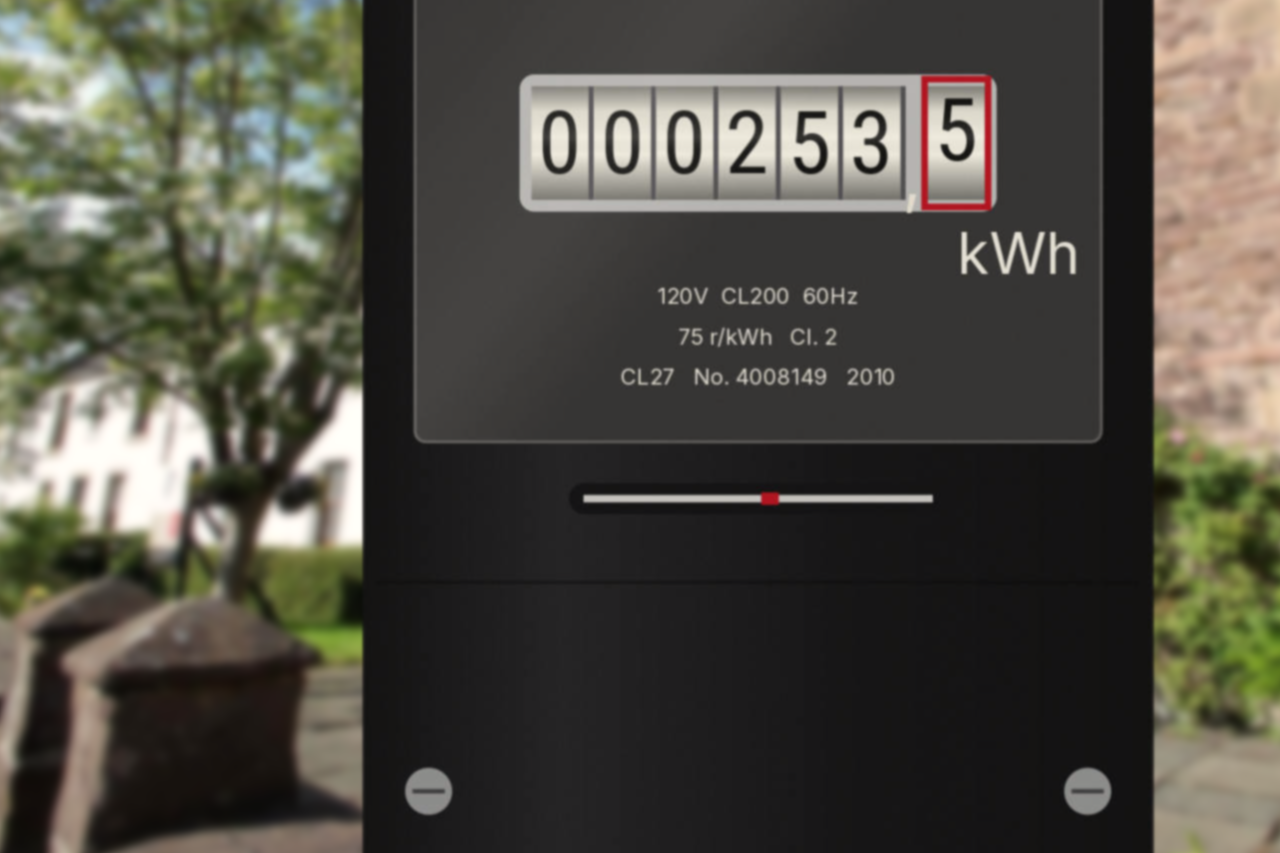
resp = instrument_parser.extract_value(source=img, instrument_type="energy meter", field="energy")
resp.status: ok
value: 253.5 kWh
